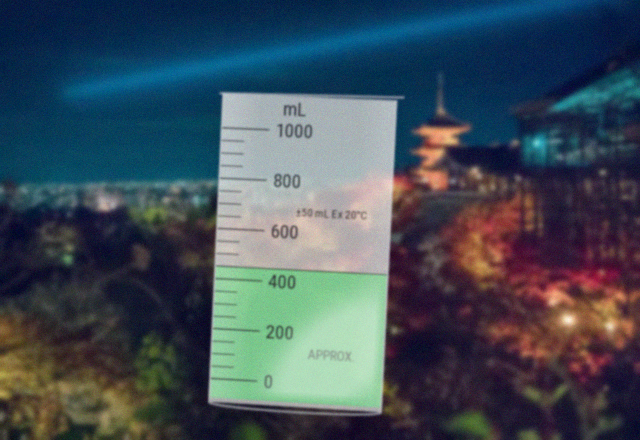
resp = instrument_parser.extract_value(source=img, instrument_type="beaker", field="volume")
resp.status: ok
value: 450 mL
